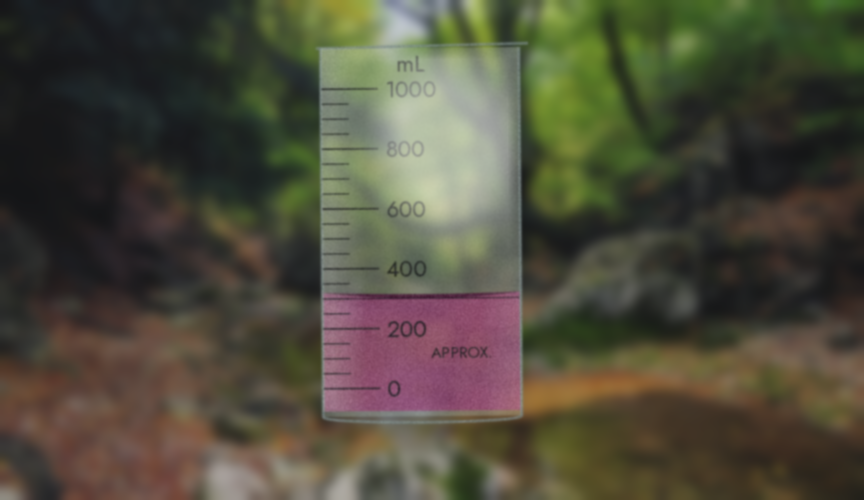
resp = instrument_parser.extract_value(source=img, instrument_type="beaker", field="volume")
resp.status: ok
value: 300 mL
